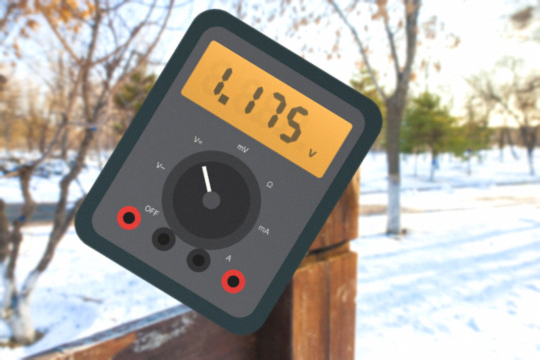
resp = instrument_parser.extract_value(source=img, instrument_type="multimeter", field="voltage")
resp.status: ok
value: 1.175 V
